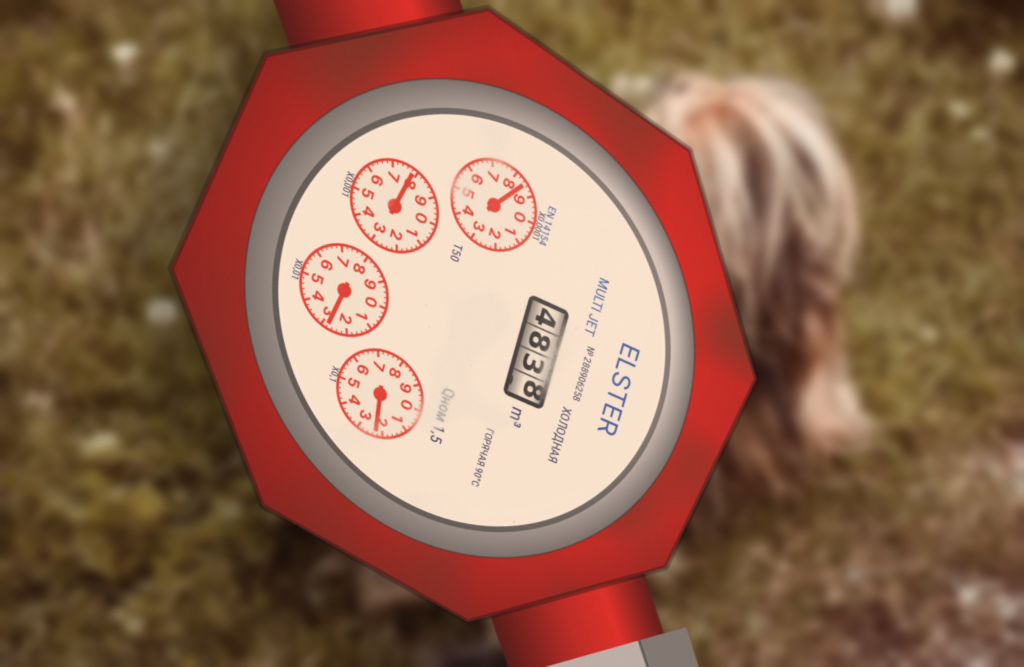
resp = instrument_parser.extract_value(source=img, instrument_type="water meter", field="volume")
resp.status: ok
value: 4838.2278 m³
